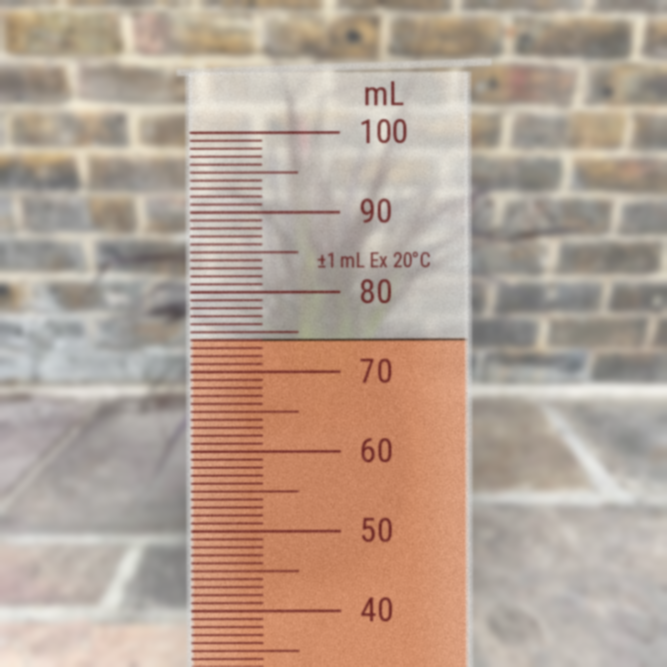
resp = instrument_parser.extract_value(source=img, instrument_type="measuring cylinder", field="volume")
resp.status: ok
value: 74 mL
